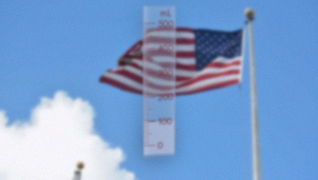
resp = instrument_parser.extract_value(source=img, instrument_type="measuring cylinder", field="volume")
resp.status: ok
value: 100 mL
